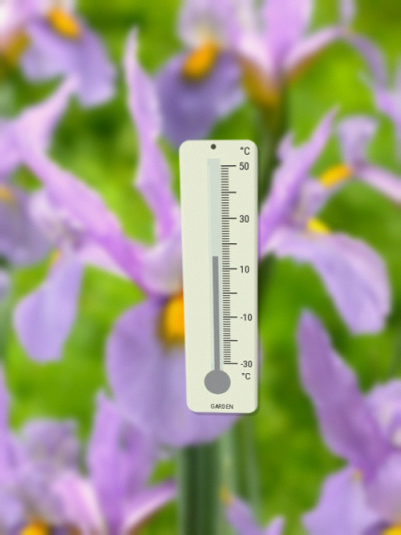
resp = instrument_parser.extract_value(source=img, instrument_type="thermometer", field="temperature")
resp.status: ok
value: 15 °C
